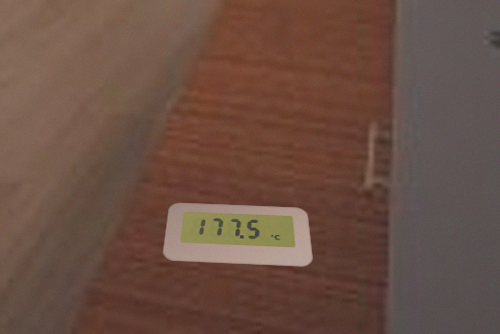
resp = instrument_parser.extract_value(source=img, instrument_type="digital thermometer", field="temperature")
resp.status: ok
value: 177.5 °C
